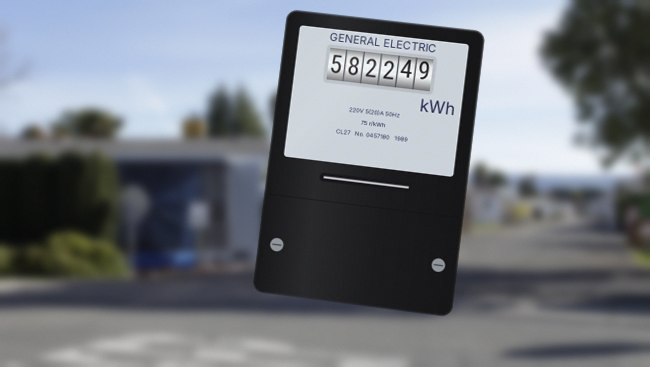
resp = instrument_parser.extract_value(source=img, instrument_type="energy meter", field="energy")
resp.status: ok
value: 582249 kWh
